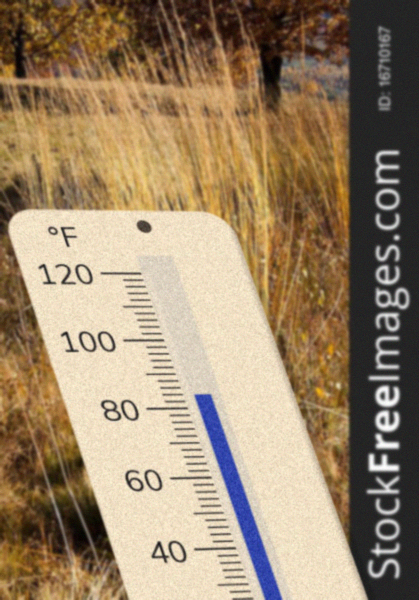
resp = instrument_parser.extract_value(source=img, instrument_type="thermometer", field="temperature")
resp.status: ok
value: 84 °F
